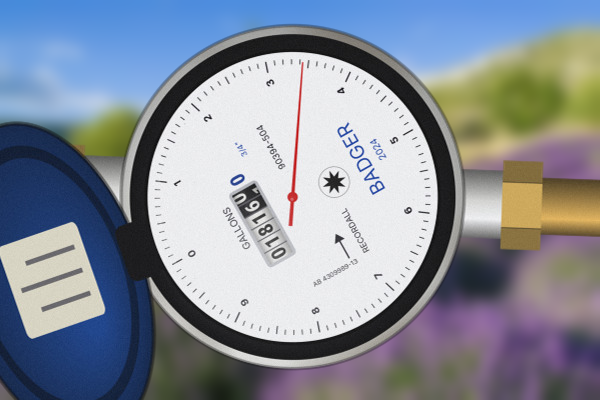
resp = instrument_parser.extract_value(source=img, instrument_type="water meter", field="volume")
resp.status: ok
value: 181603.4 gal
